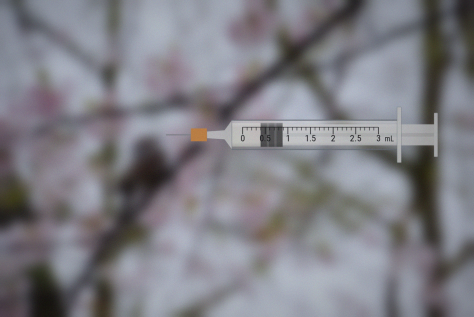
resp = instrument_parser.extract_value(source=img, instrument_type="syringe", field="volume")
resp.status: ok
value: 0.4 mL
